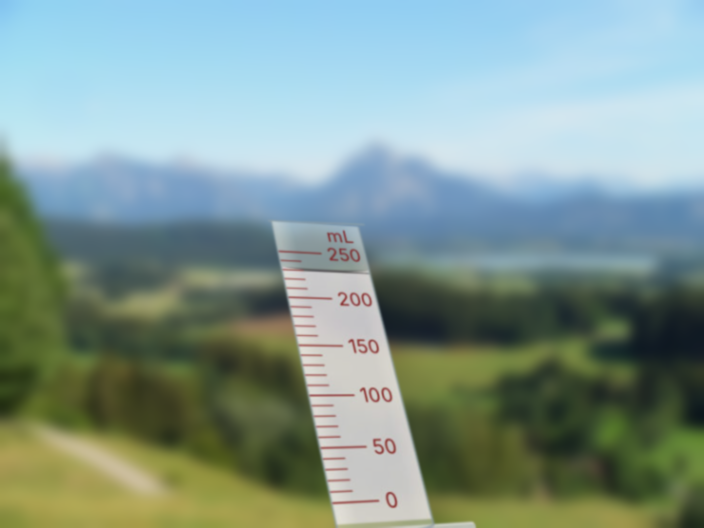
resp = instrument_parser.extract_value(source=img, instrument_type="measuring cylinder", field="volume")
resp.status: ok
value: 230 mL
